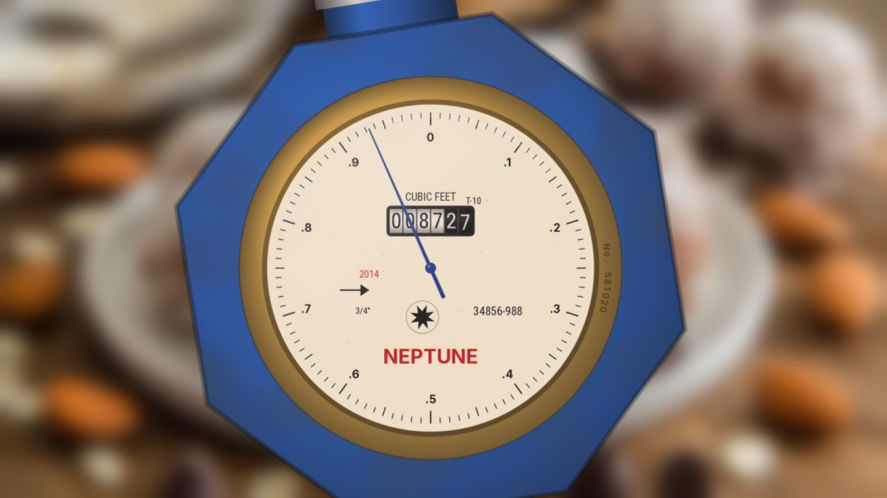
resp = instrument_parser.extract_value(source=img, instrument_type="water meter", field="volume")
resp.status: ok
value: 8726.93 ft³
